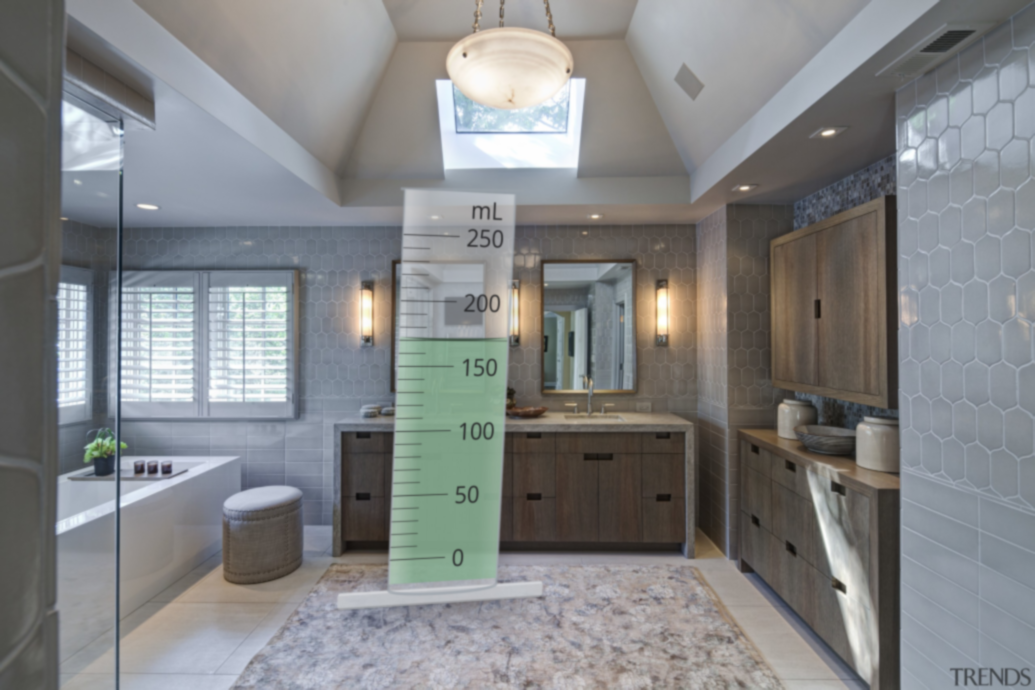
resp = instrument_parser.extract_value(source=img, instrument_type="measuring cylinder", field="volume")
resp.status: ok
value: 170 mL
